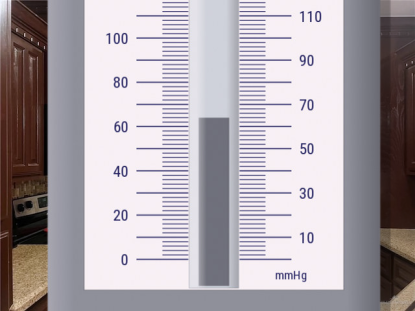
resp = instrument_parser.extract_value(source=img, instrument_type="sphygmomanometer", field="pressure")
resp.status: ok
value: 64 mmHg
